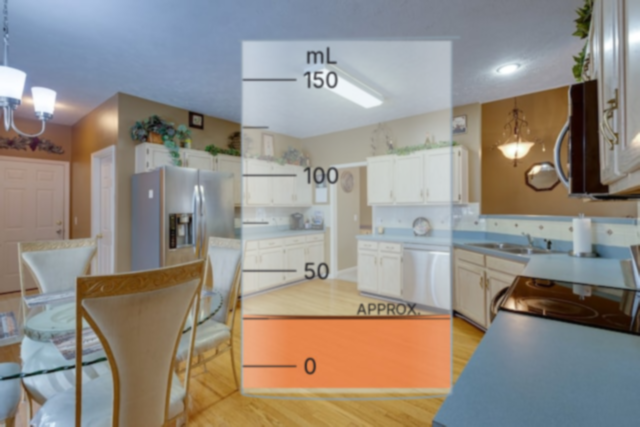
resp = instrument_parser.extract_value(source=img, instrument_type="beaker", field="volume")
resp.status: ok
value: 25 mL
